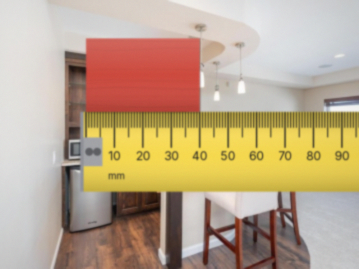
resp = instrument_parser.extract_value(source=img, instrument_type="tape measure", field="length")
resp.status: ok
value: 40 mm
